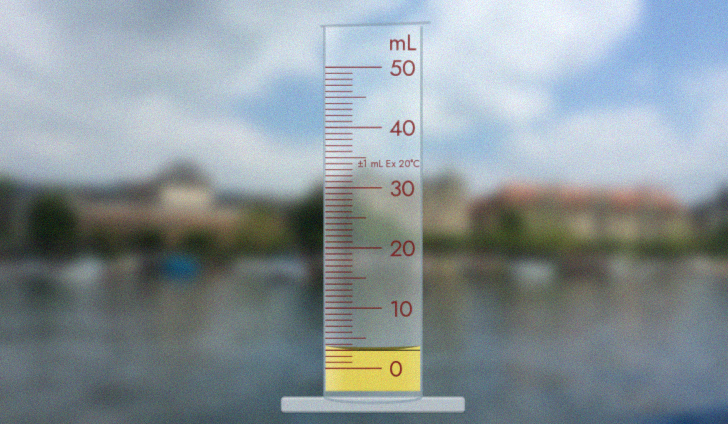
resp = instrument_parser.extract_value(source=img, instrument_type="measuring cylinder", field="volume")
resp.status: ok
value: 3 mL
